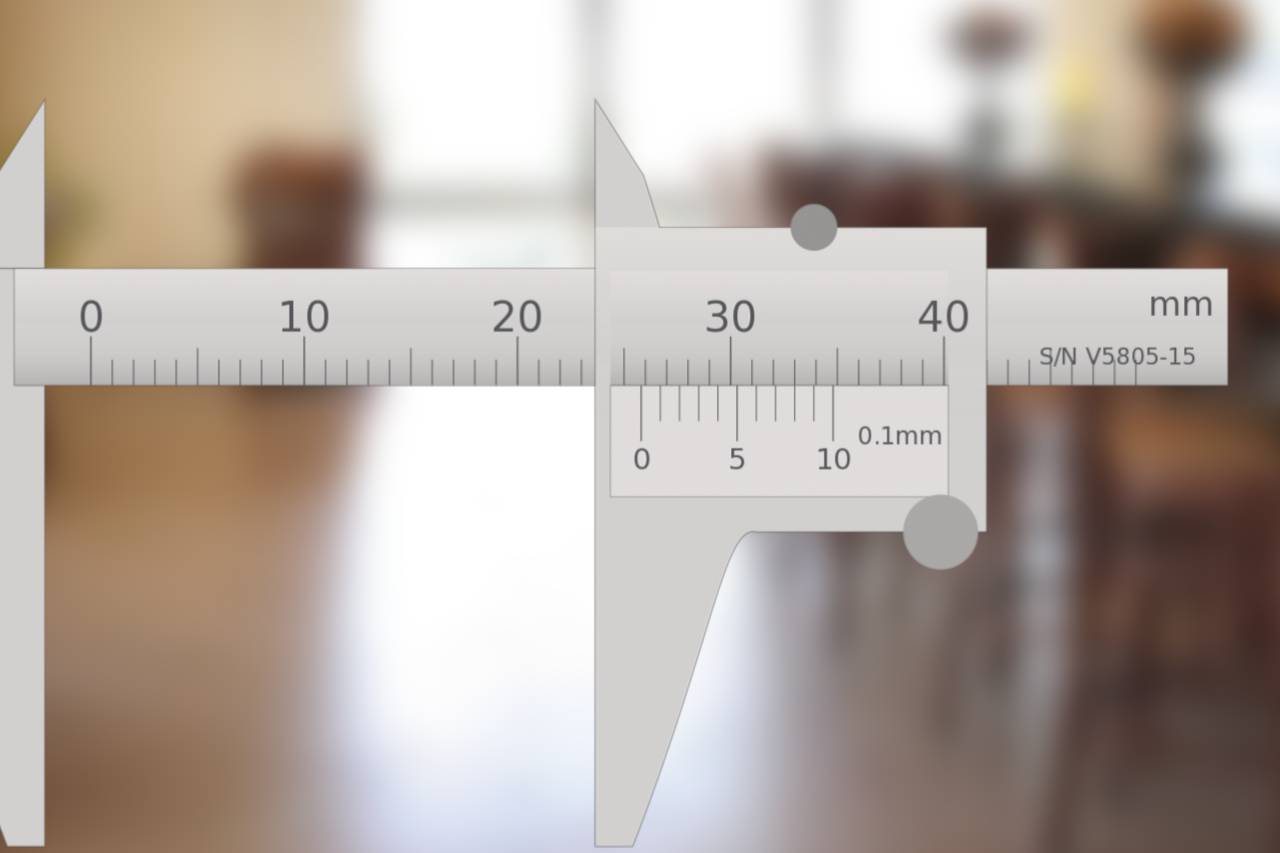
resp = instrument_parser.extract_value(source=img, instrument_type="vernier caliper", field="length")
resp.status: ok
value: 25.8 mm
